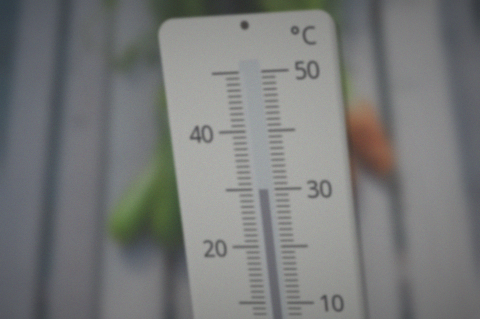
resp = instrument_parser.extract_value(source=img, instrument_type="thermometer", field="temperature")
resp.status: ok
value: 30 °C
